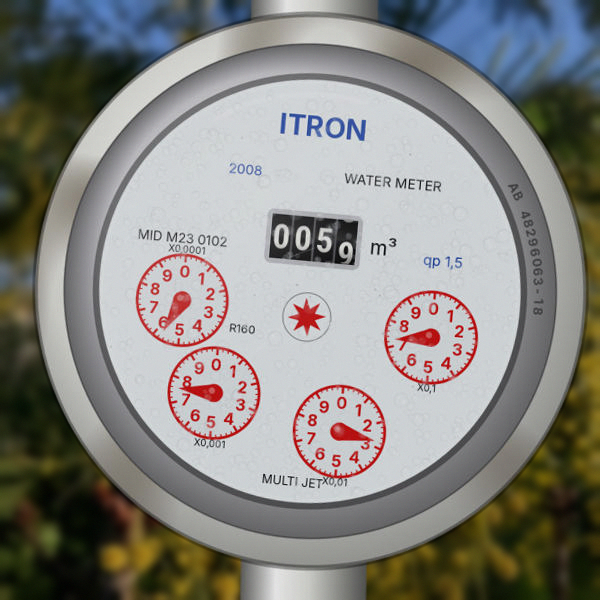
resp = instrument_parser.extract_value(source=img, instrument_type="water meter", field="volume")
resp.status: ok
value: 58.7275 m³
